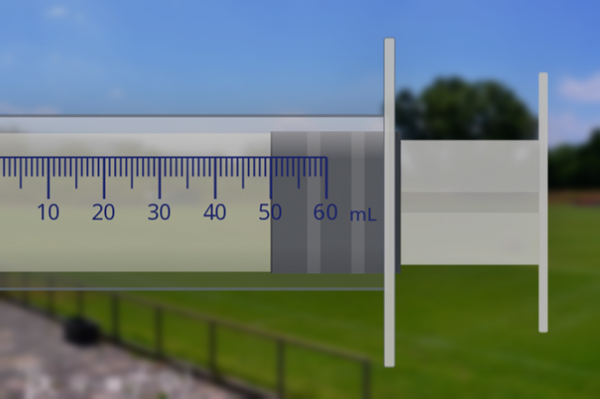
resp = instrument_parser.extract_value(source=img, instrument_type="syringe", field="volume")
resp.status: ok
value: 50 mL
